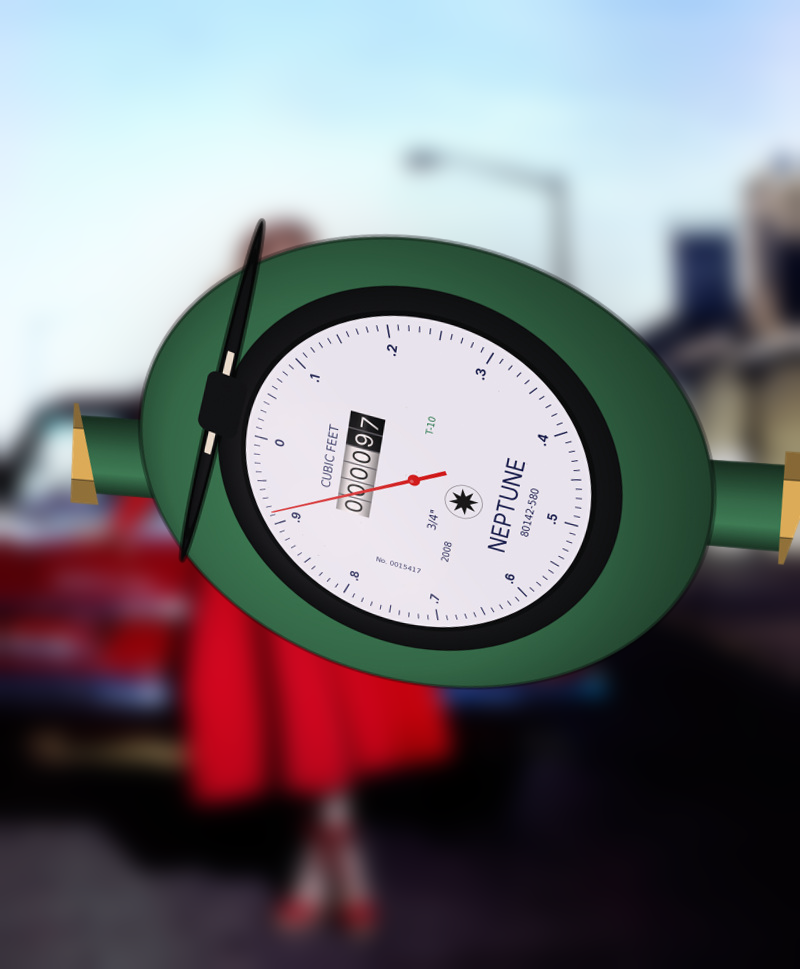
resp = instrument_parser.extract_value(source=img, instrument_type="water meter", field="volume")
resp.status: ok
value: 96.91 ft³
